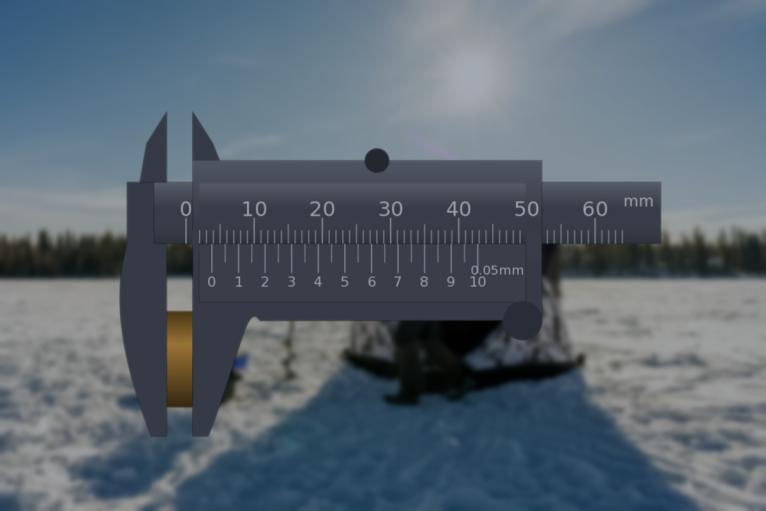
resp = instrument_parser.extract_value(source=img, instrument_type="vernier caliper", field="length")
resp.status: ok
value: 3.8 mm
